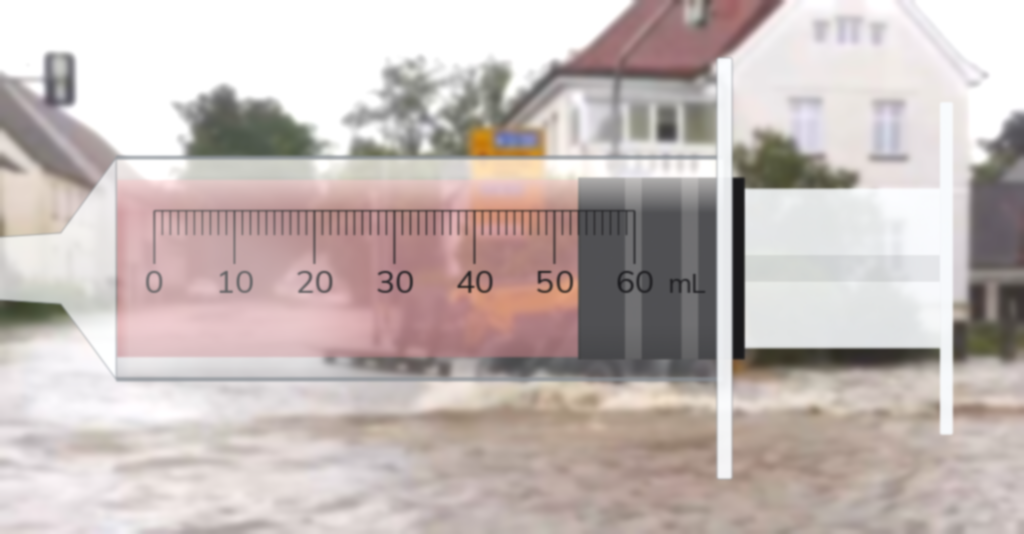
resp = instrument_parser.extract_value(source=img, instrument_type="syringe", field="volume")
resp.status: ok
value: 53 mL
